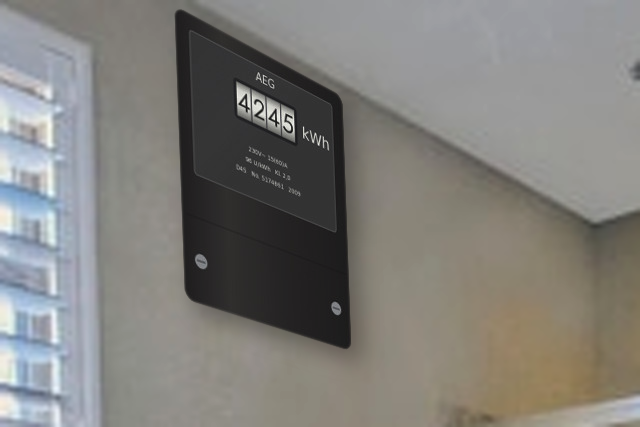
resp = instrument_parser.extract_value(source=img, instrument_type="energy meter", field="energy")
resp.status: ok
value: 4245 kWh
